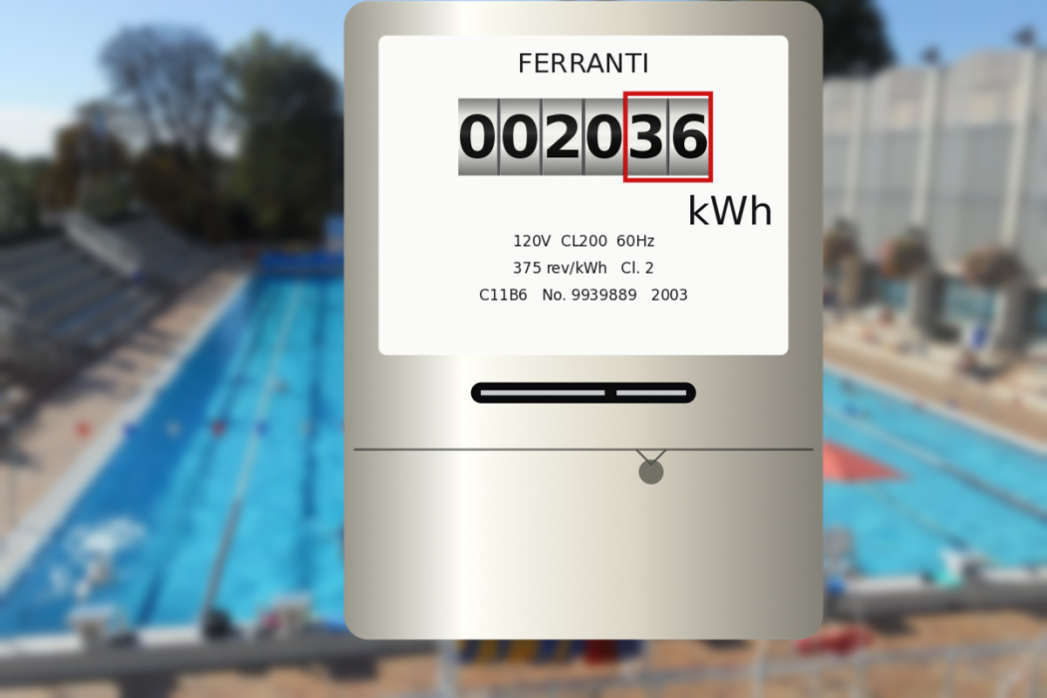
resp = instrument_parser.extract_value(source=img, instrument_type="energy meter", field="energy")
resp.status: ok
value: 20.36 kWh
